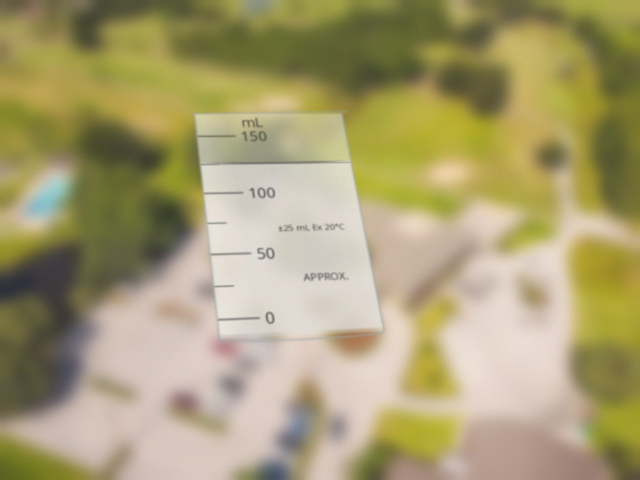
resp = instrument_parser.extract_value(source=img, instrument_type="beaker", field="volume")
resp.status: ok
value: 125 mL
